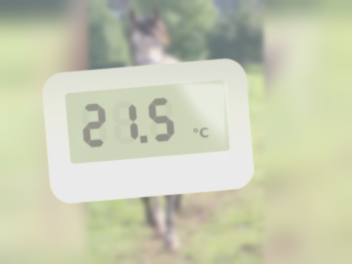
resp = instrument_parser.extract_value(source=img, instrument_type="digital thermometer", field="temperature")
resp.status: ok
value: 21.5 °C
